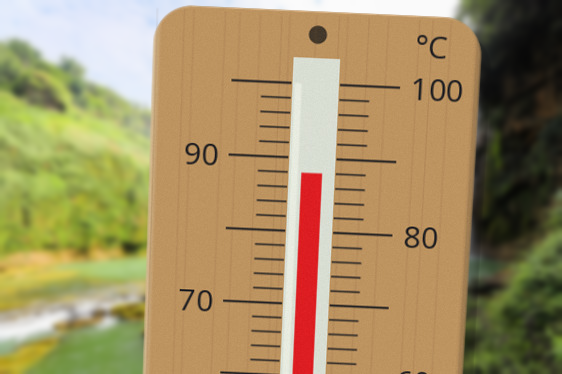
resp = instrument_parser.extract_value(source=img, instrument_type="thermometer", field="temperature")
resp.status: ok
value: 88 °C
